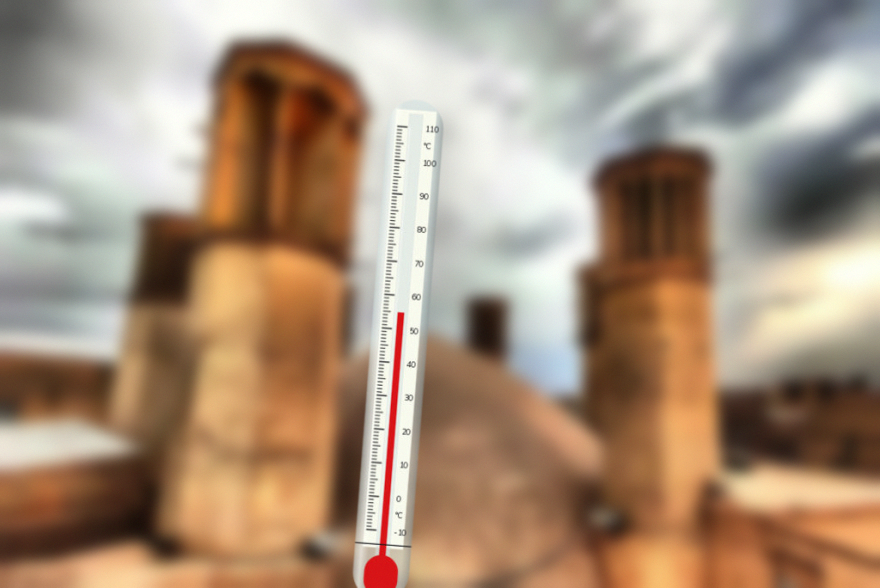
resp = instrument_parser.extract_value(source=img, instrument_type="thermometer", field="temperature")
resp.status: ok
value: 55 °C
